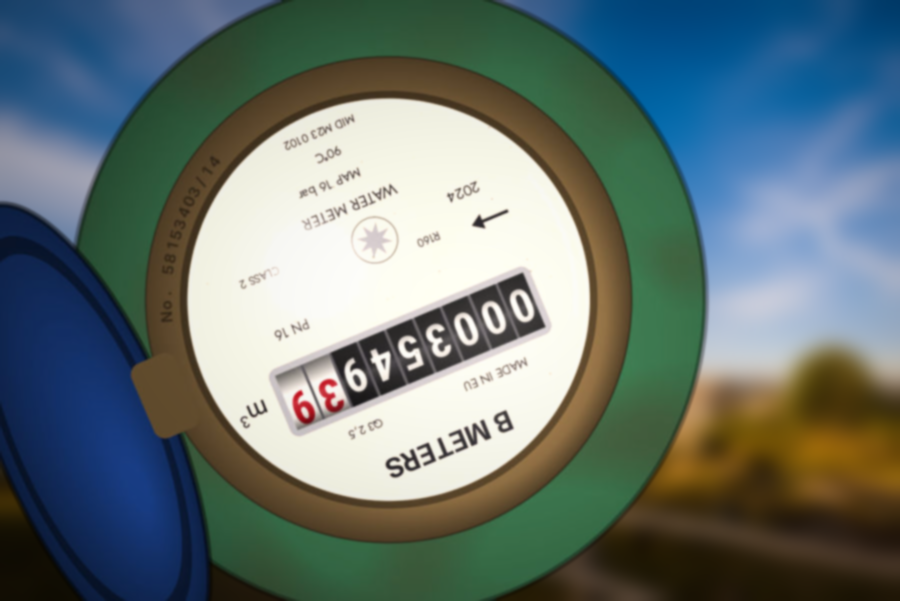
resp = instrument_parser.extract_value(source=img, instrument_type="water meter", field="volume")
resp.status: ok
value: 3549.39 m³
